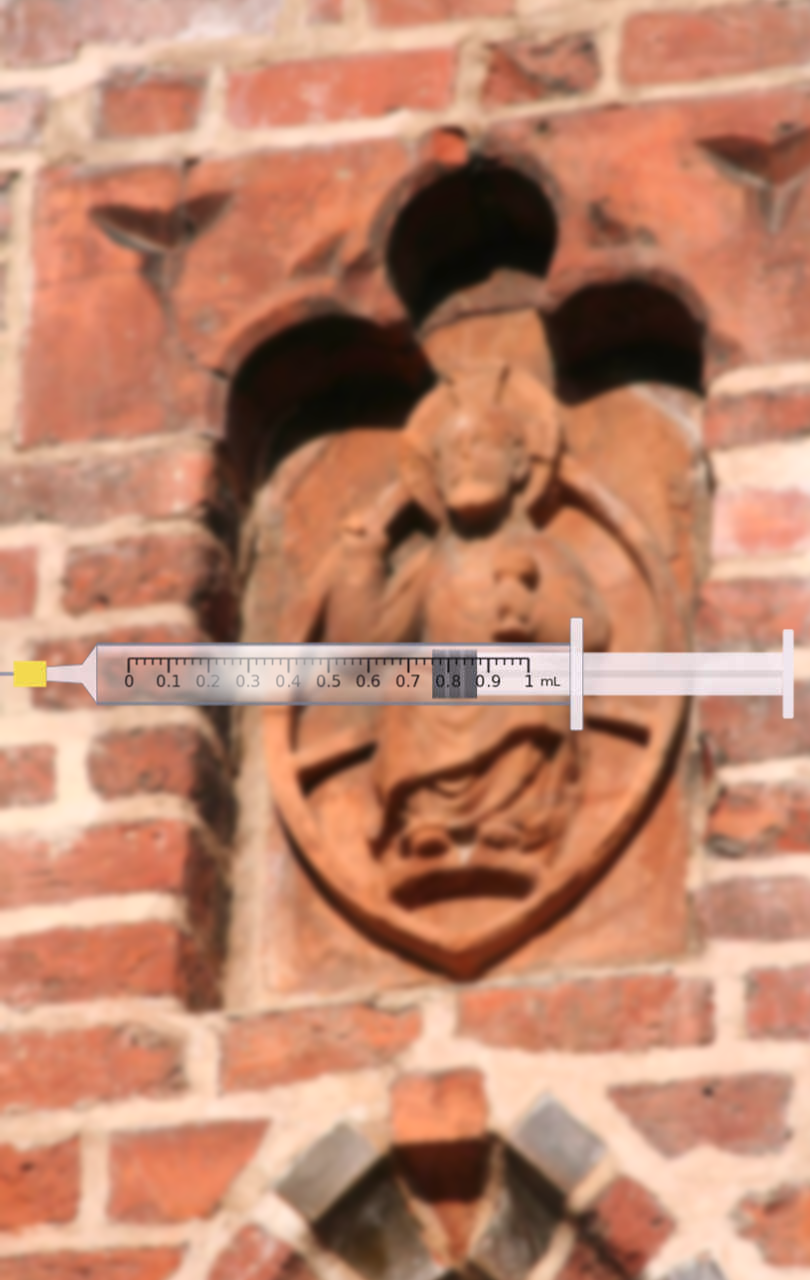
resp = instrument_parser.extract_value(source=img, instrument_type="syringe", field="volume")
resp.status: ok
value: 0.76 mL
